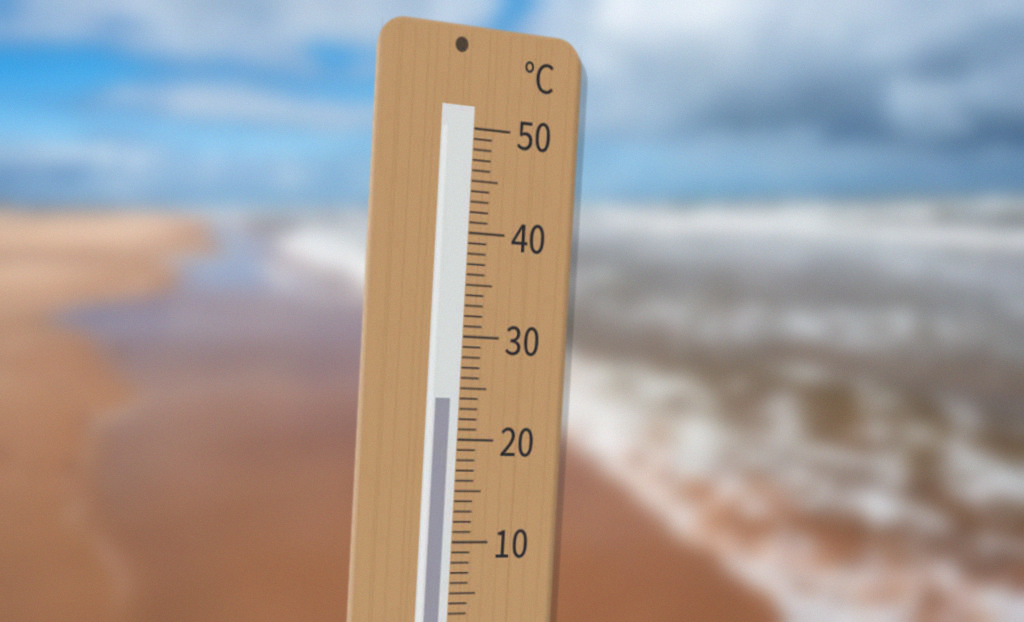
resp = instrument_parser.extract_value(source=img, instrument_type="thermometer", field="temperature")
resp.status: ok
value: 24 °C
